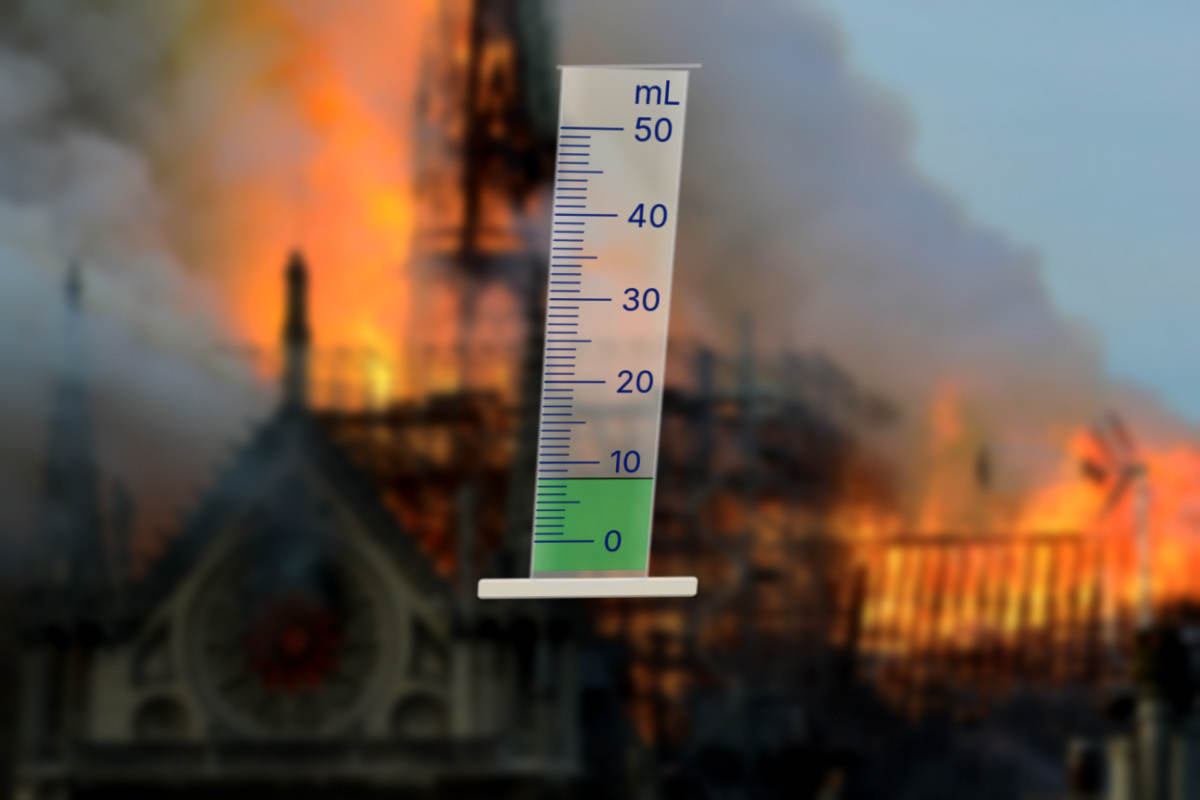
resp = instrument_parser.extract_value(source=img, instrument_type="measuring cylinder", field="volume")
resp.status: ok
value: 8 mL
